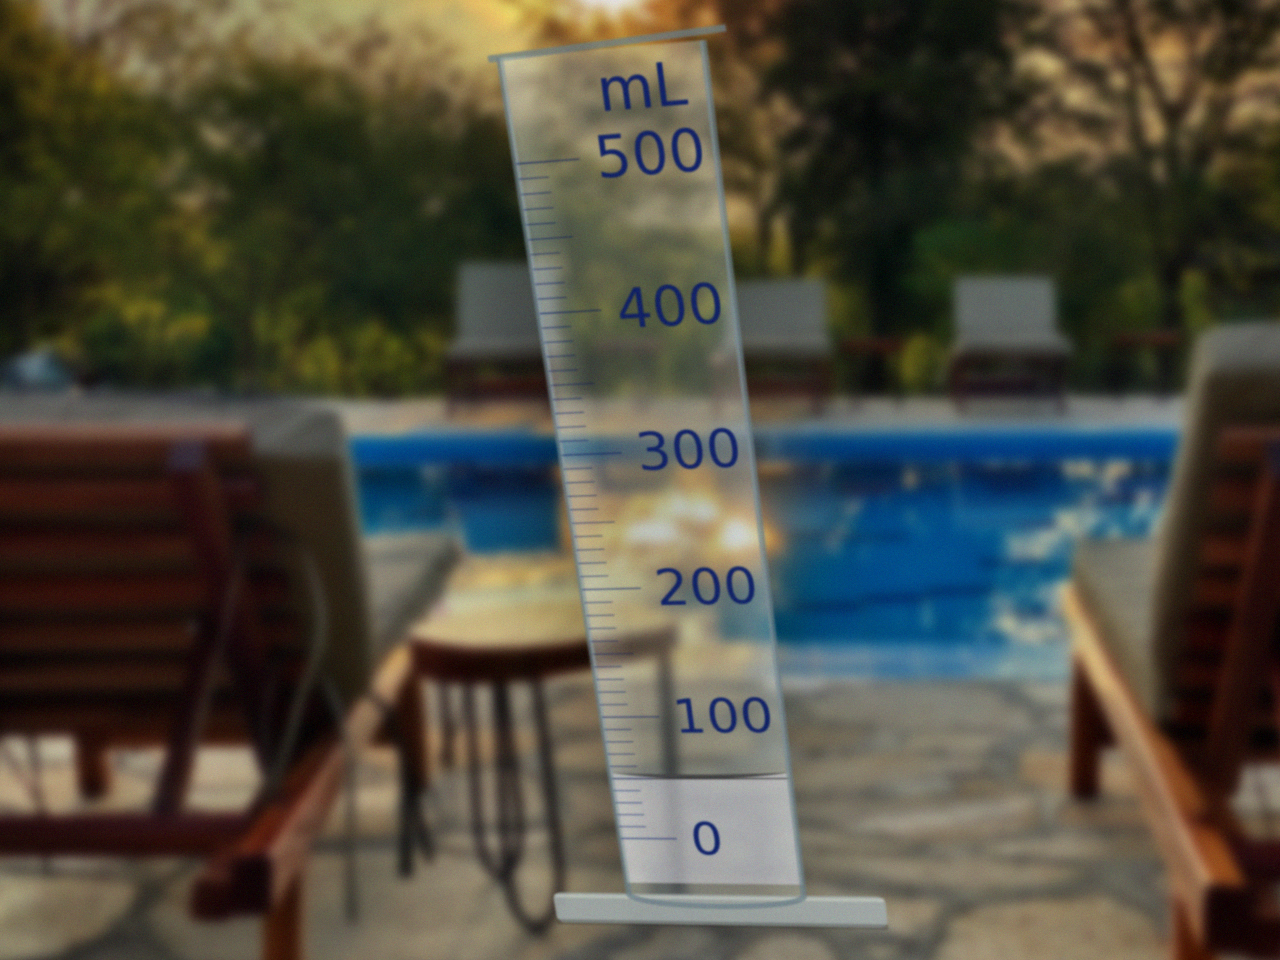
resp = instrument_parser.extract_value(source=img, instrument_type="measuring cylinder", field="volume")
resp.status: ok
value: 50 mL
